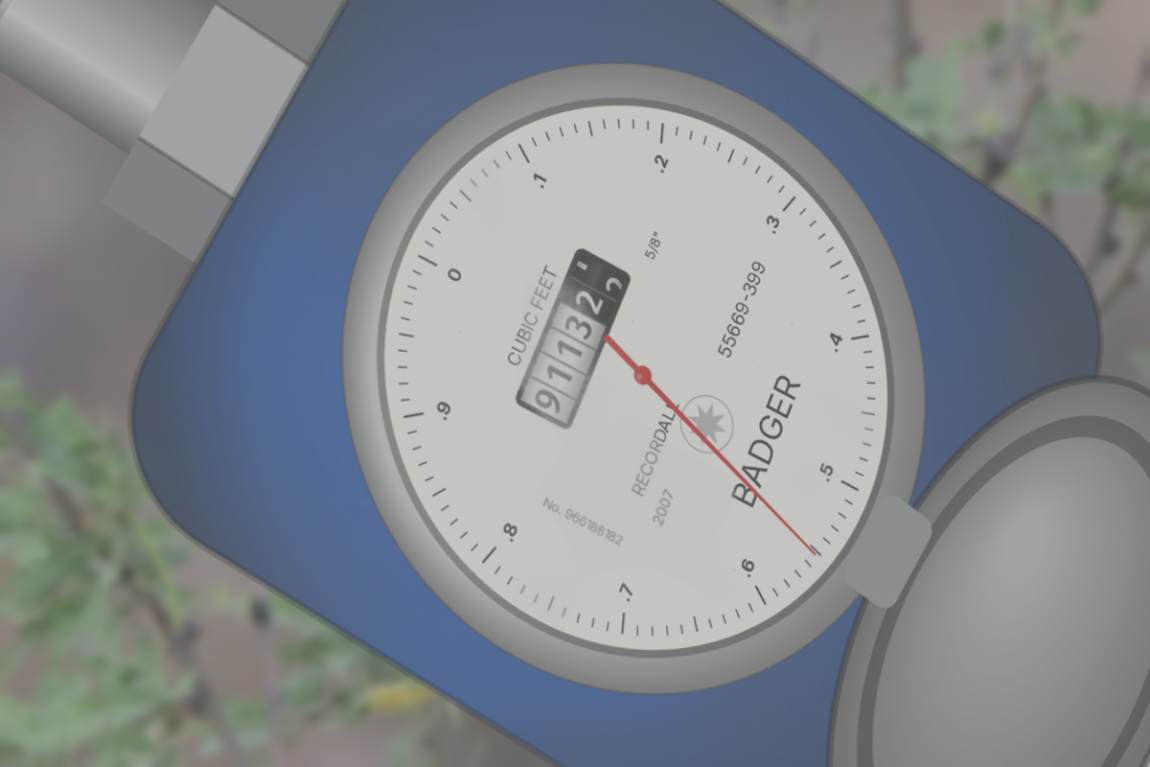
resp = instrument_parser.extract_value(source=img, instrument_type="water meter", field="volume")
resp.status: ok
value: 911321.55 ft³
